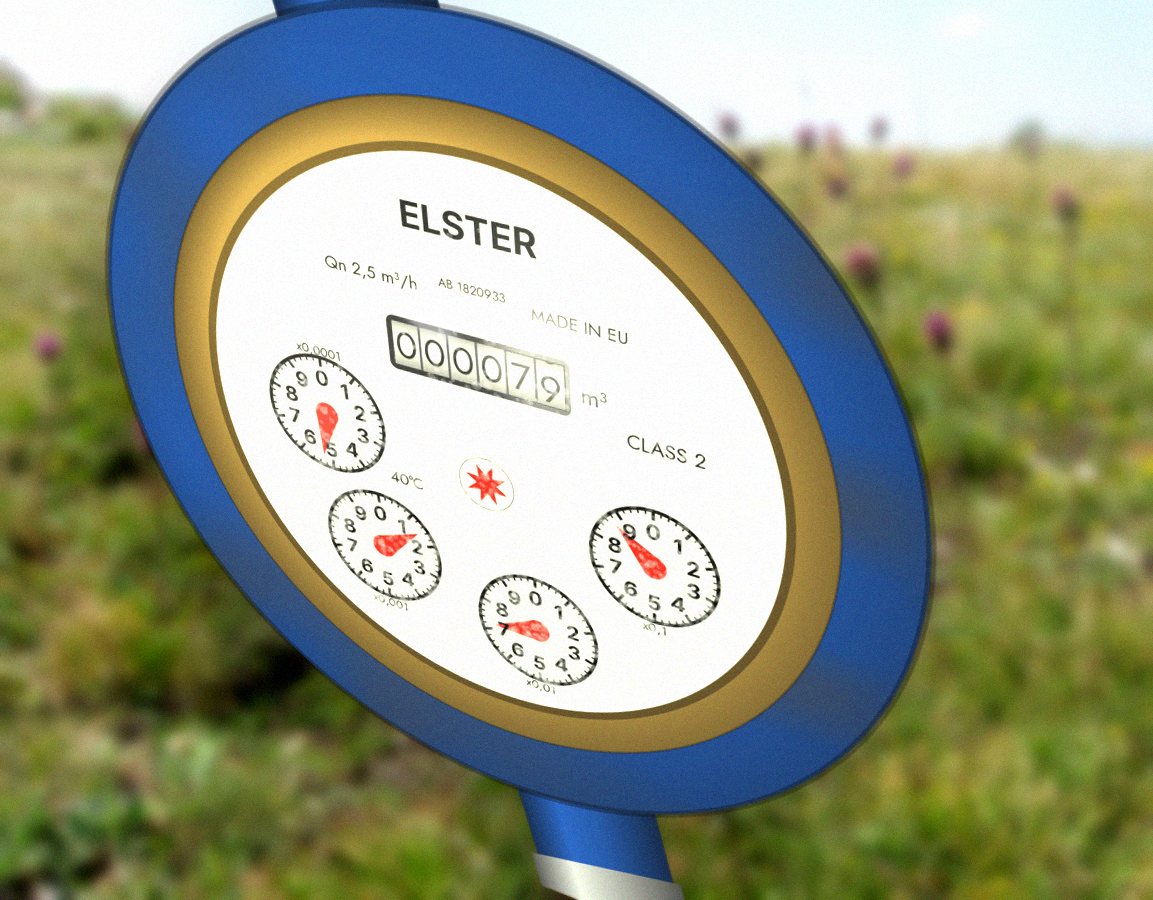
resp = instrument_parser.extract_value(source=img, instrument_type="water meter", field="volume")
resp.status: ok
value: 78.8715 m³
